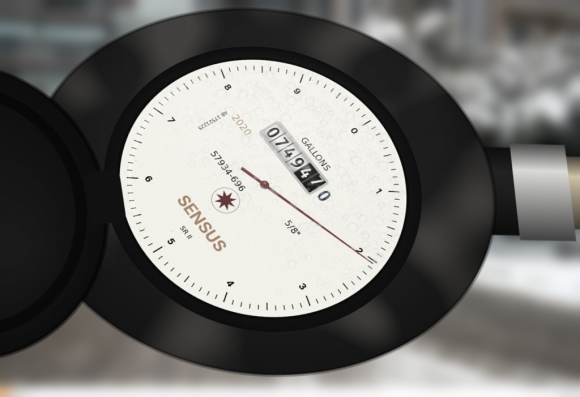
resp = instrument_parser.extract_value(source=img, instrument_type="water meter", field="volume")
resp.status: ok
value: 749472.0 gal
